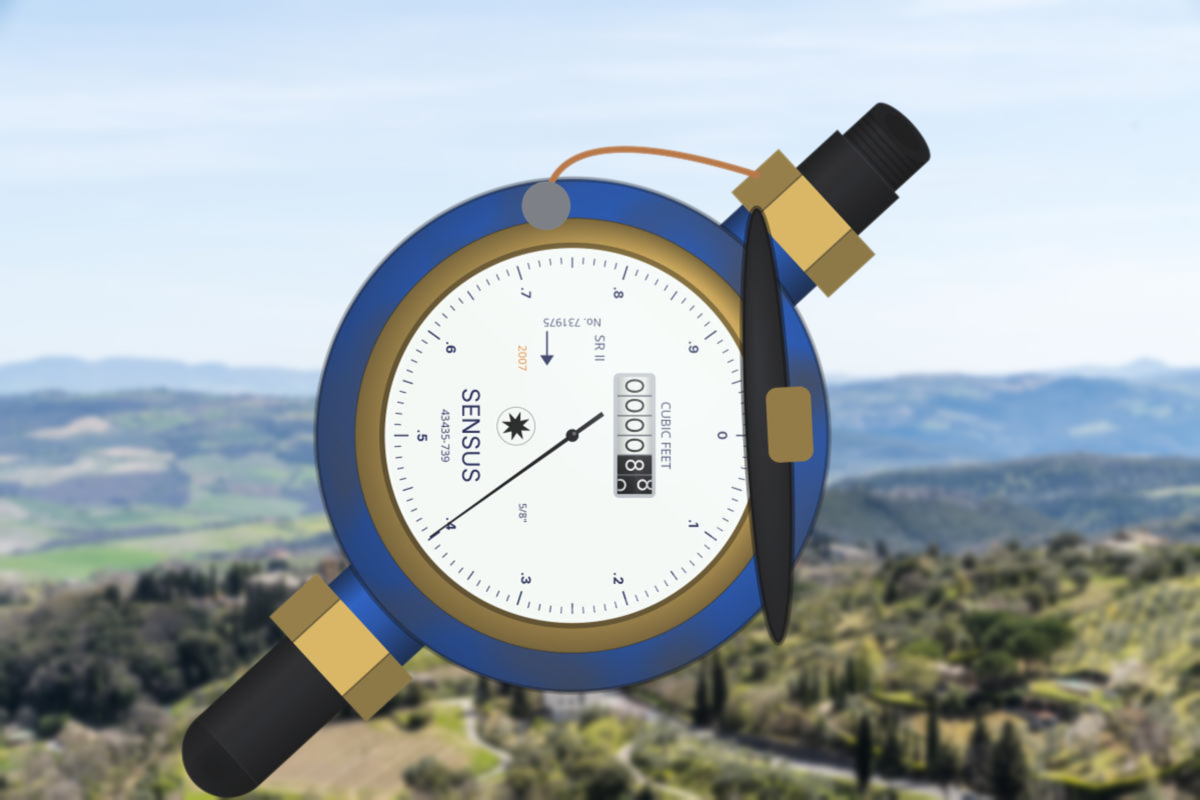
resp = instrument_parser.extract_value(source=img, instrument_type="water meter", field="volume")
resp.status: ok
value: 88.40 ft³
